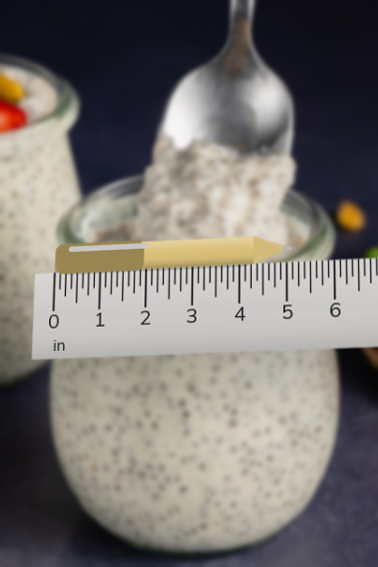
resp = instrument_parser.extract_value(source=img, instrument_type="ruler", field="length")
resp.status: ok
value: 5.125 in
